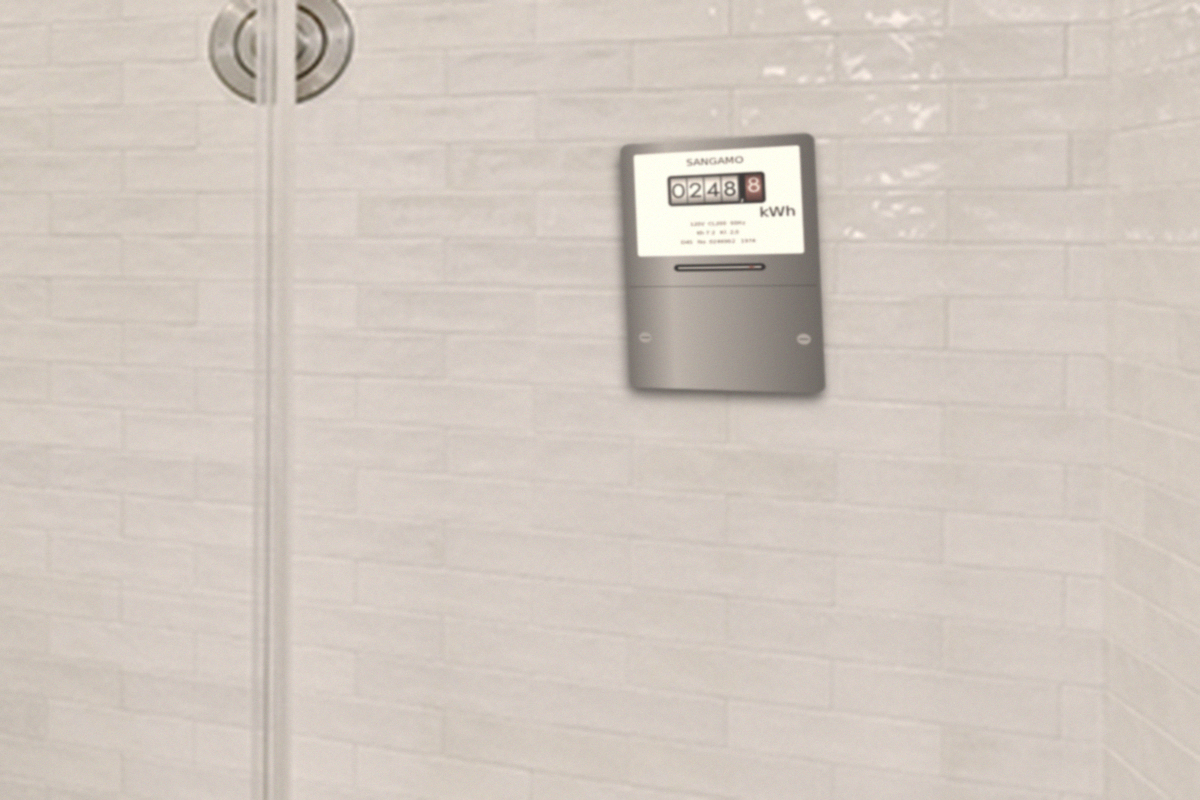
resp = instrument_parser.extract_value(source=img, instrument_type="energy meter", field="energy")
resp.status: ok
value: 248.8 kWh
